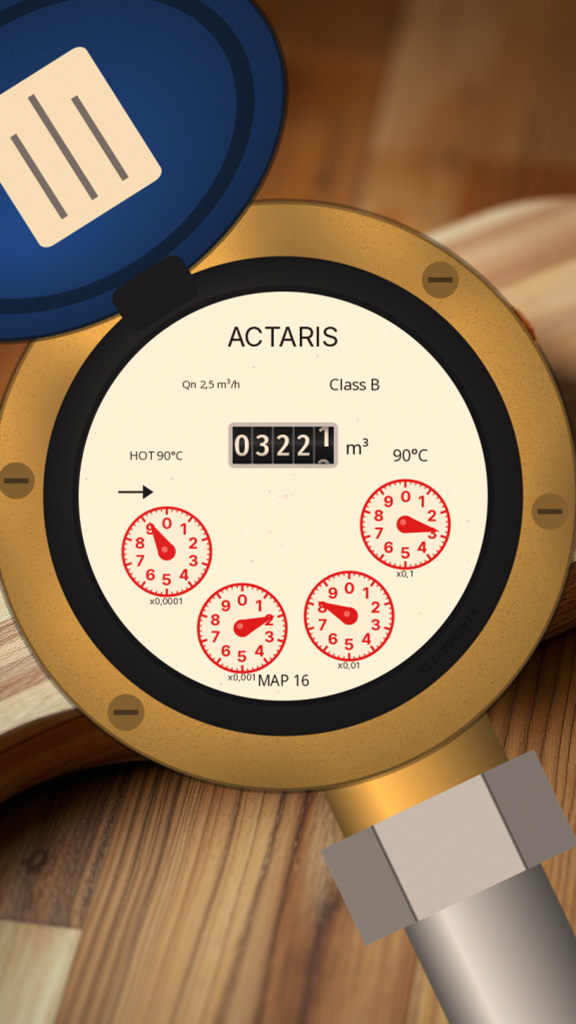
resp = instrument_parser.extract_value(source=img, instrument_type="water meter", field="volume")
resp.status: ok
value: 3221.2819 m³
